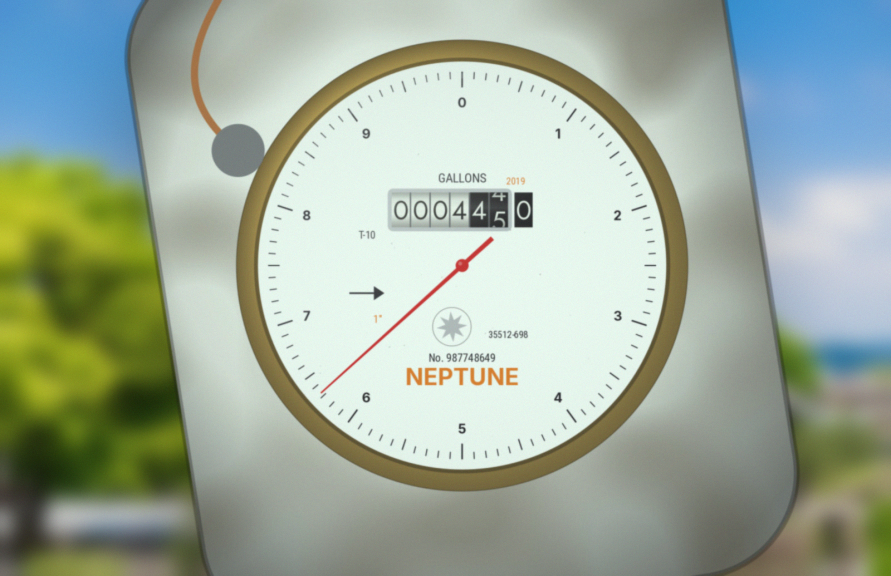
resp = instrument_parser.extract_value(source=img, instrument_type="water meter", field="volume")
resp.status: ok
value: 4446.3 gal
